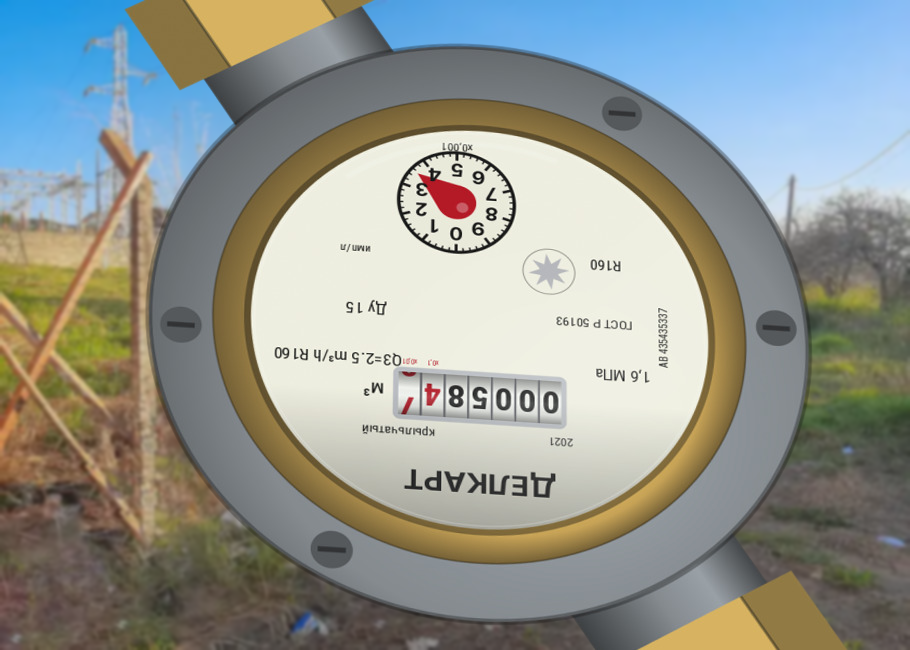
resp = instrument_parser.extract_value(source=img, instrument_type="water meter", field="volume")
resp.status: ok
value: 58.473 m³
